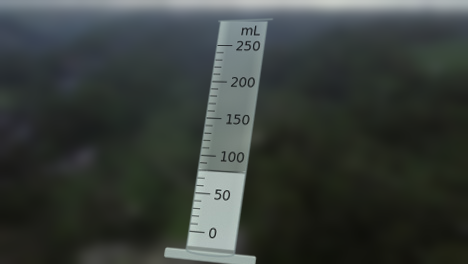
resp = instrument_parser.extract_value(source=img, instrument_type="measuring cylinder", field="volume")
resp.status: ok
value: 80 mL
